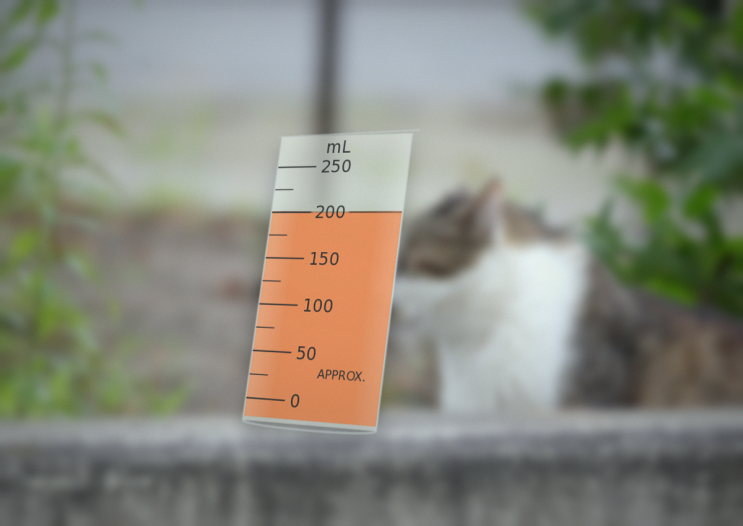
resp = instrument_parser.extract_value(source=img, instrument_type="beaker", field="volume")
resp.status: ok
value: 200 mL
